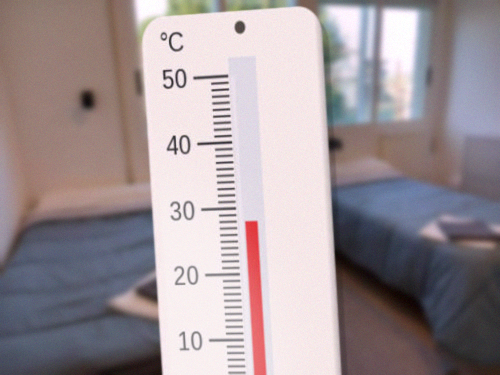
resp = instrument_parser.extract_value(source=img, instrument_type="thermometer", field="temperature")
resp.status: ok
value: 28 °C
